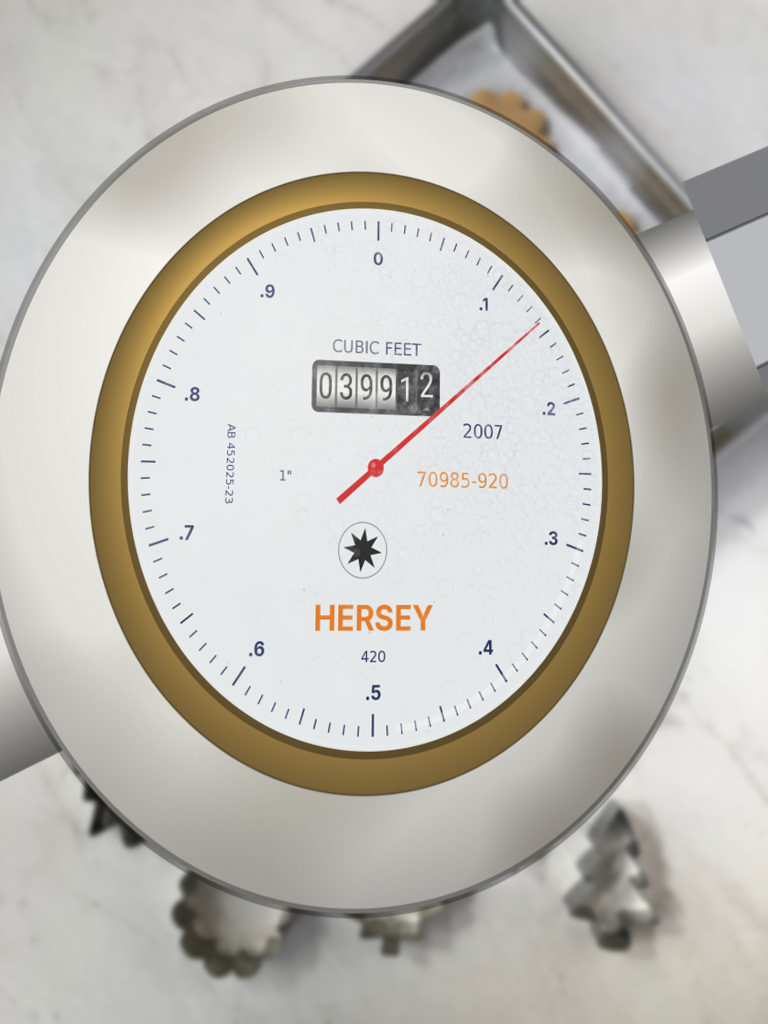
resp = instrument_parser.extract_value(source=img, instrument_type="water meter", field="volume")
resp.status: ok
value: 39912.14 ft³
